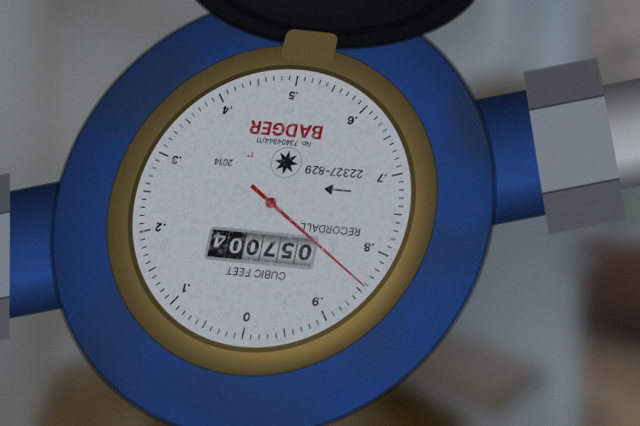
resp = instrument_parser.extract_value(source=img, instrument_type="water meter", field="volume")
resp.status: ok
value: 57003.84 ft³
